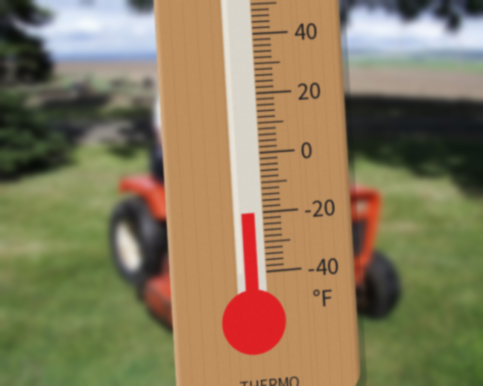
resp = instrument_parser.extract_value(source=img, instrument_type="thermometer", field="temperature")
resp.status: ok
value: -20 °F
